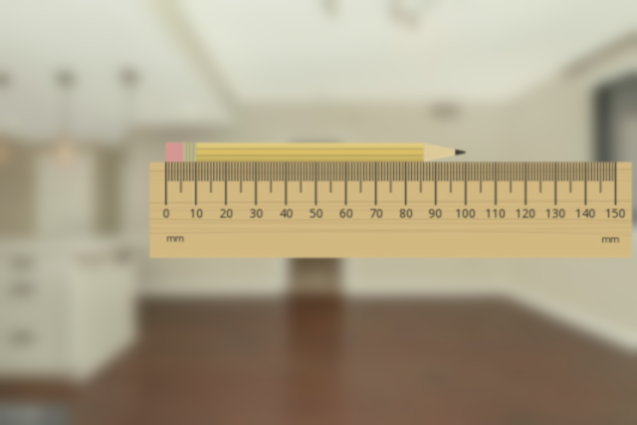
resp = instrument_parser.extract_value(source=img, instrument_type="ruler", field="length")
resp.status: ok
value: 100 mm
